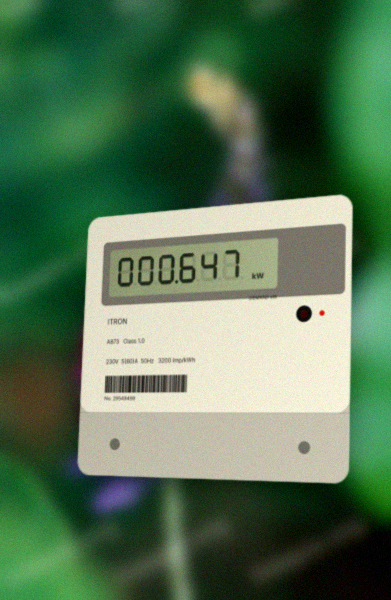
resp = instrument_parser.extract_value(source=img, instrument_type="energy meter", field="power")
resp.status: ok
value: 0.647 kW
